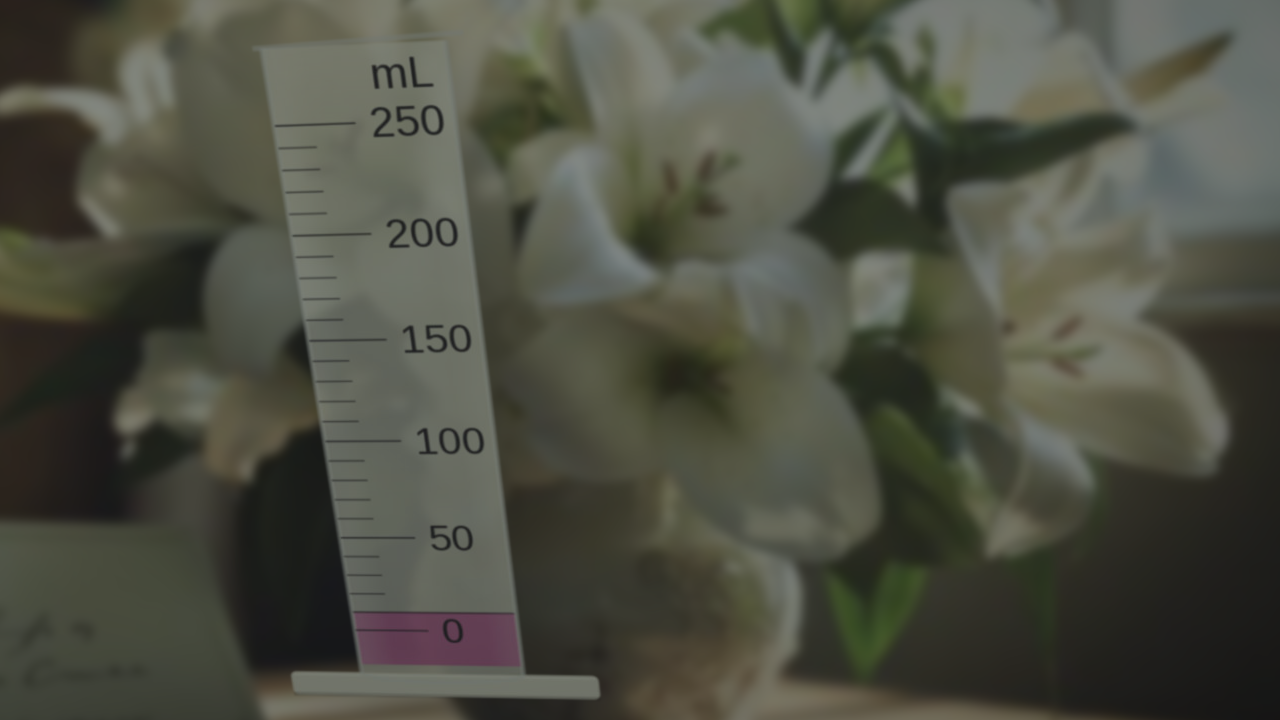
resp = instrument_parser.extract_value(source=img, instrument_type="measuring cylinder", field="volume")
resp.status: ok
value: 10 mL
